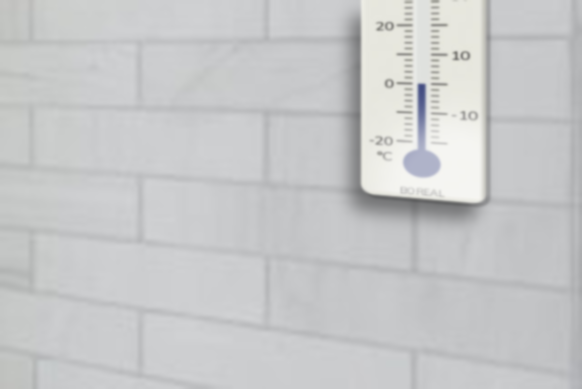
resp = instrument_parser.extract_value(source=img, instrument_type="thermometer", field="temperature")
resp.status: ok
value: 0 °C
